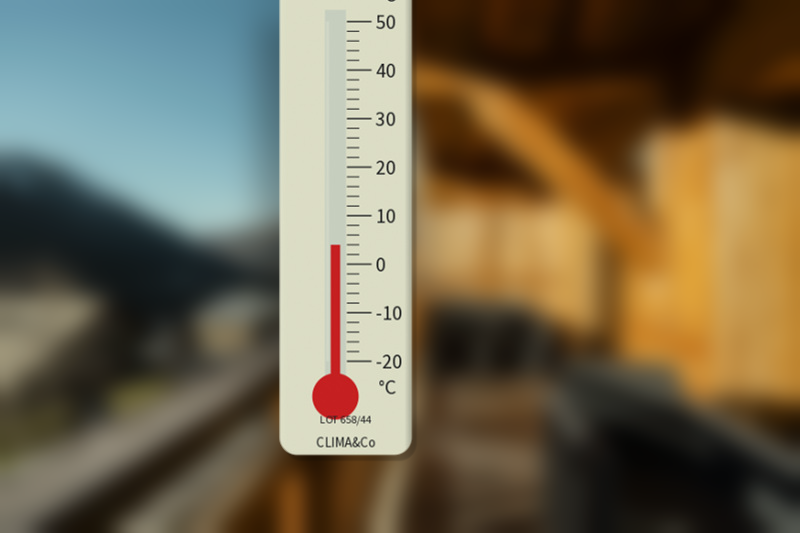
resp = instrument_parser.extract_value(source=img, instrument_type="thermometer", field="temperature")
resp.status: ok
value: 4 °C
